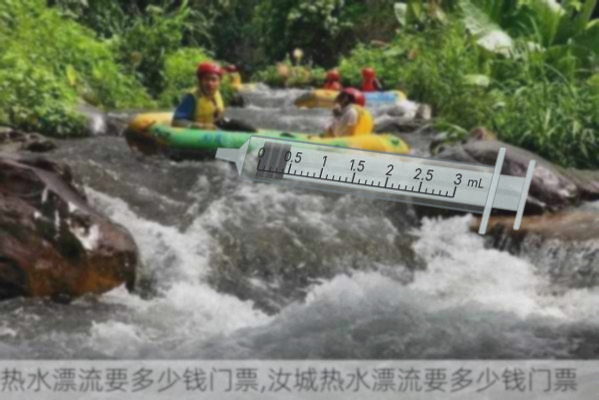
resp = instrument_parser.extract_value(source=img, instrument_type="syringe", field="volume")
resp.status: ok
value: 0 mL
